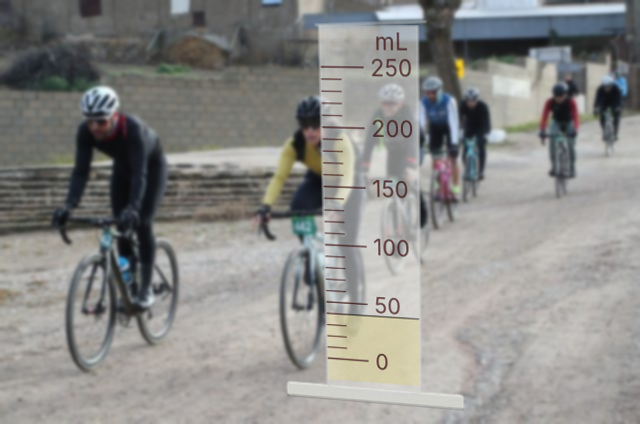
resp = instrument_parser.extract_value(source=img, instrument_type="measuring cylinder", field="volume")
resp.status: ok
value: 40 mL
